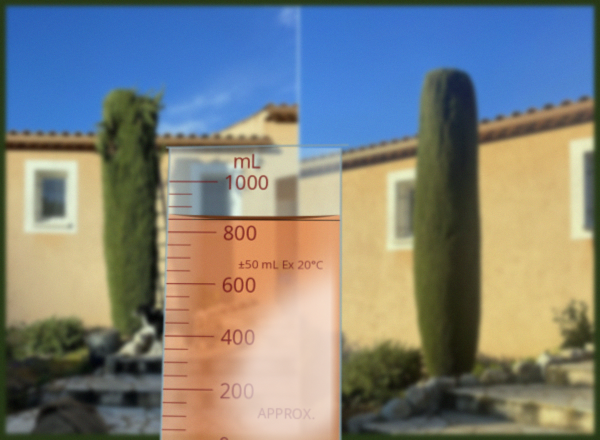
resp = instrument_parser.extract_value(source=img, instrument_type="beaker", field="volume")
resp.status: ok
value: 850 mL
